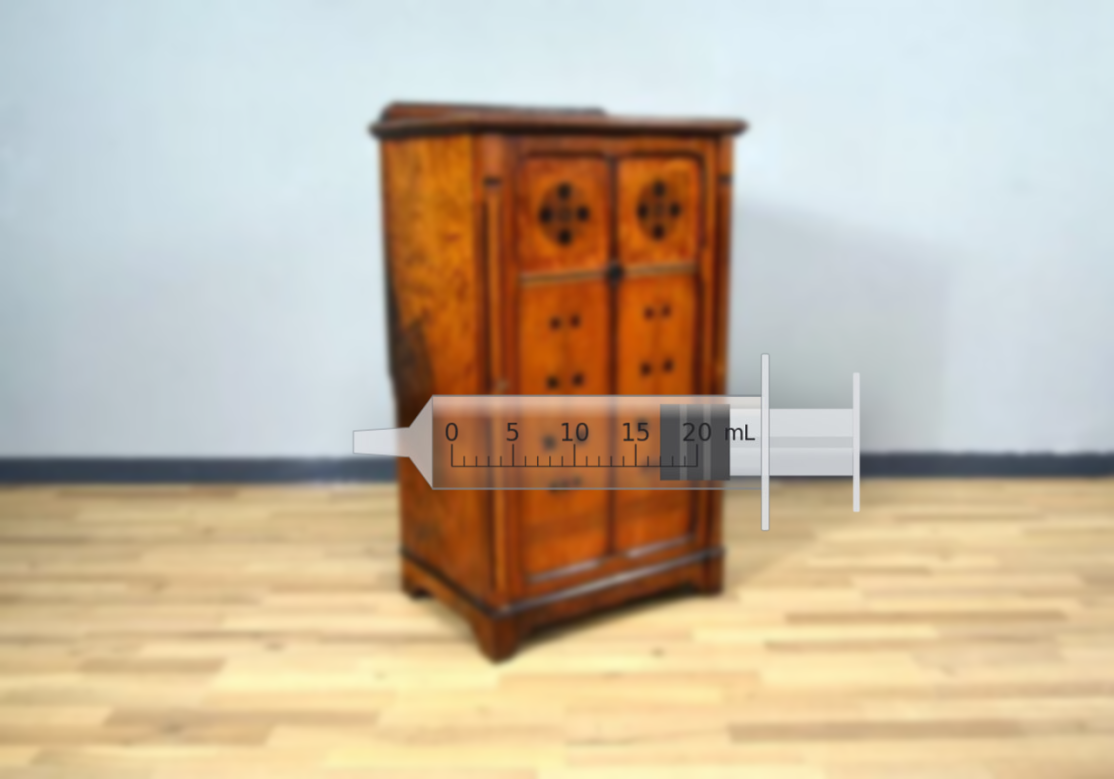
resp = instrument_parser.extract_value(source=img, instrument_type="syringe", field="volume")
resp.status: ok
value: 17 mL
